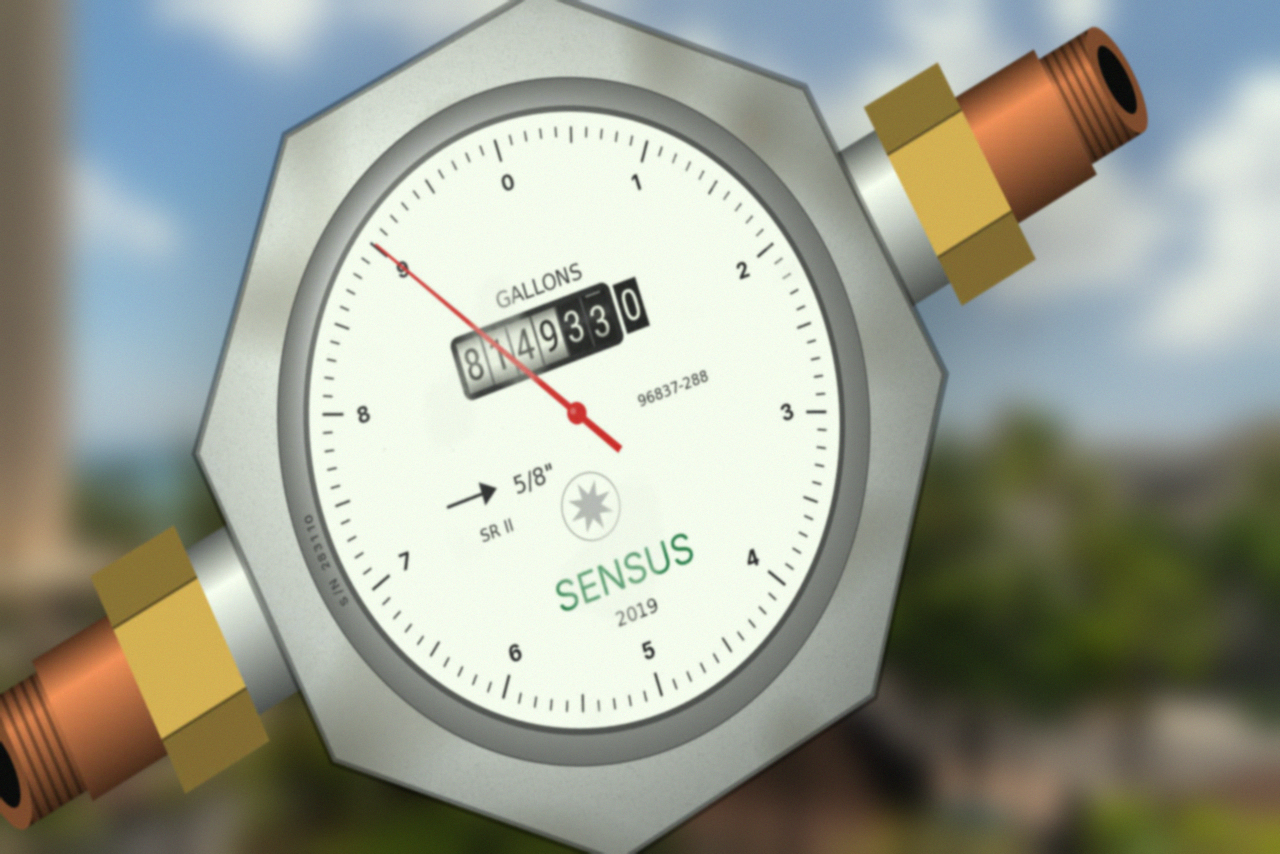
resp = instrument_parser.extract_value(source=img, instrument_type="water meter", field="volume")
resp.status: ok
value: 8149329.0 gal
